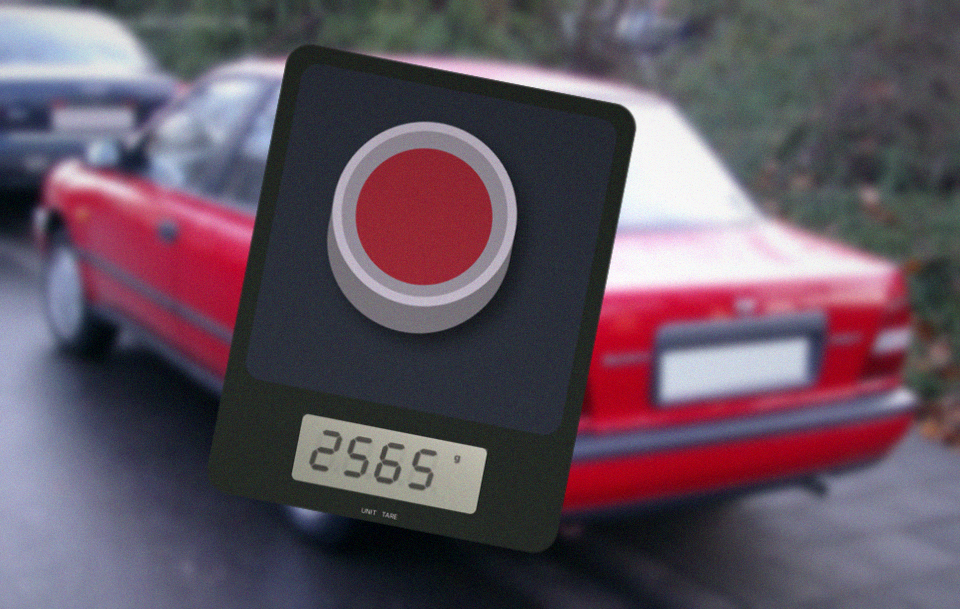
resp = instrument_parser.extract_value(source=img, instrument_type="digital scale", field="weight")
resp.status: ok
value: 2565 g
